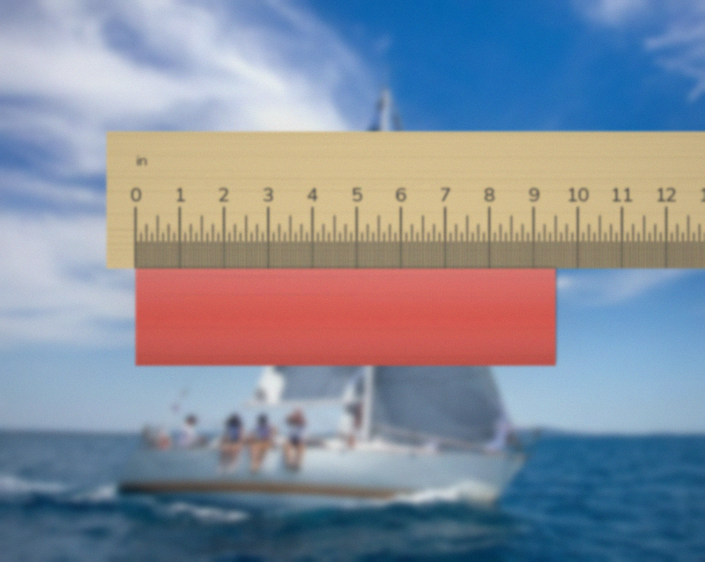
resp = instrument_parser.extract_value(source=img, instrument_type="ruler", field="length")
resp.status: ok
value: 9.5 in
